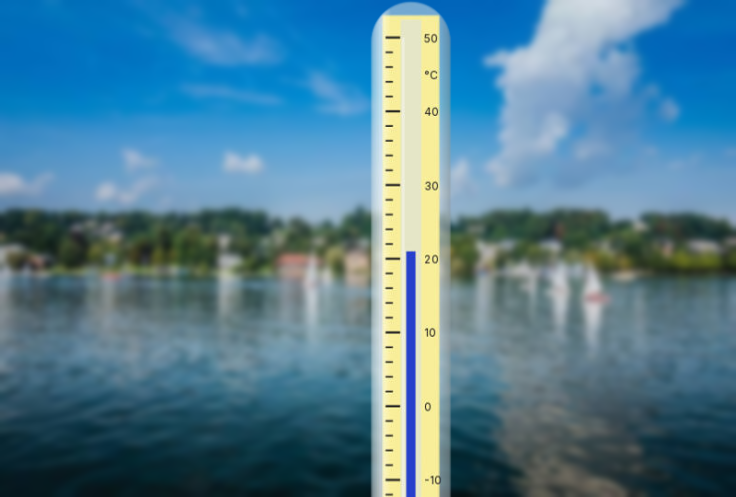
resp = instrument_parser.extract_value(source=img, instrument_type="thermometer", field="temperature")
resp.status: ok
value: 21 °C
